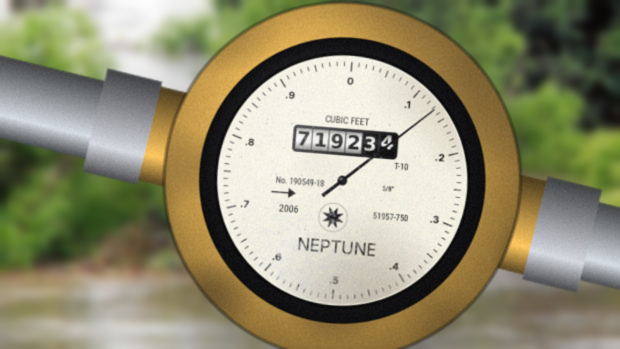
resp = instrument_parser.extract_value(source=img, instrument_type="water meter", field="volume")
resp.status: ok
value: 719234.13 ft³
